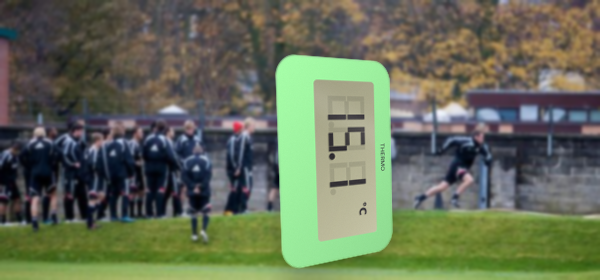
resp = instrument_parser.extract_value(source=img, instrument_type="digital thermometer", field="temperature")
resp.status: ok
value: 15.1 °C
